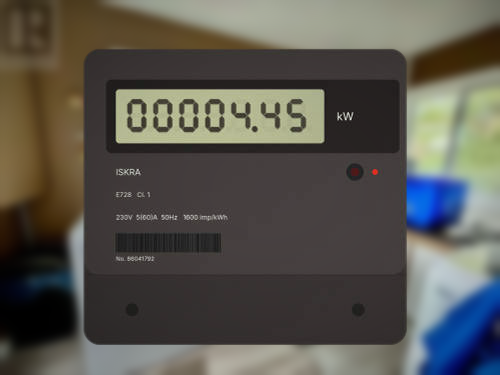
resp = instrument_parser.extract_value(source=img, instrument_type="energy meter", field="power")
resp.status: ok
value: 4.45 kW
